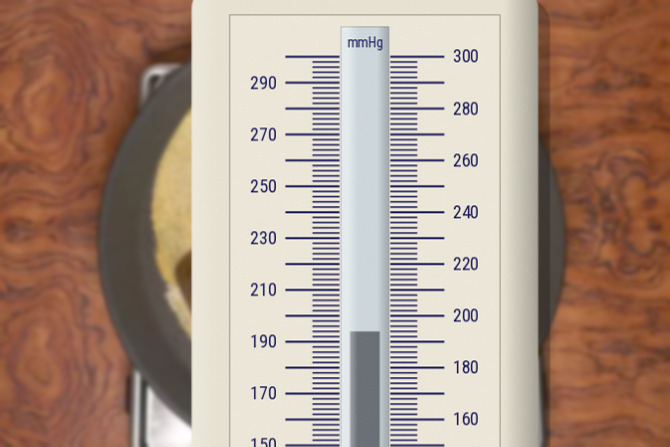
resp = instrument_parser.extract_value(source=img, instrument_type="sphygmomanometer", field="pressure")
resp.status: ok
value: 194 mmHg
